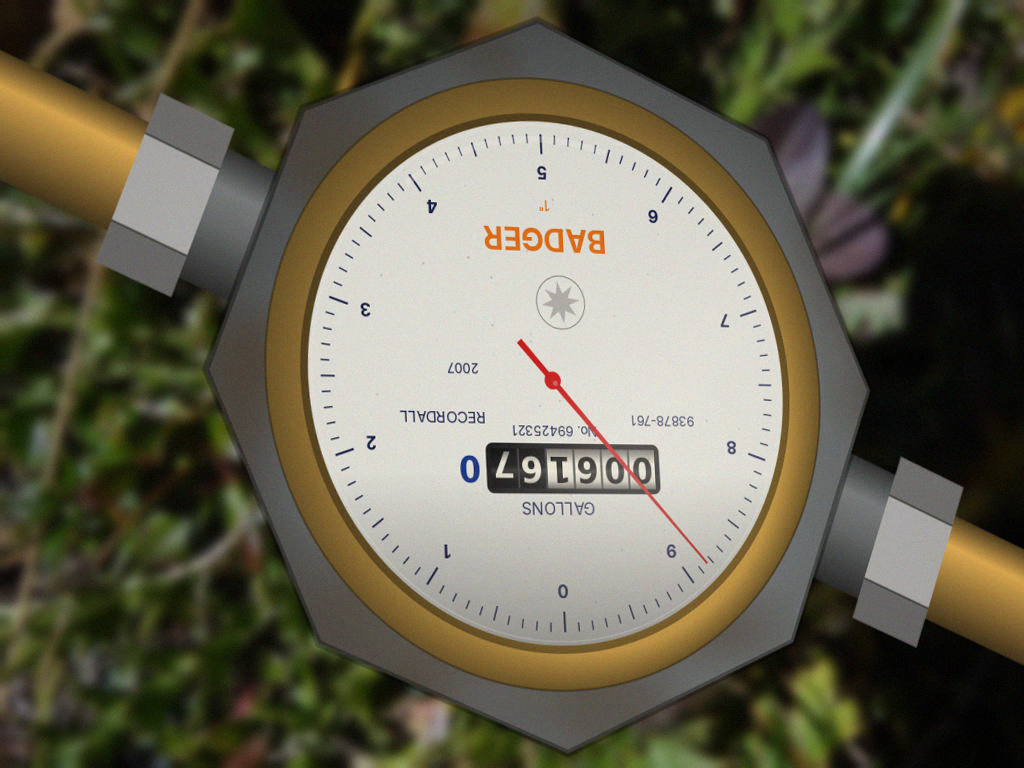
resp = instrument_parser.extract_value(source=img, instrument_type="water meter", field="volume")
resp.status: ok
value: 61668.8 gal
